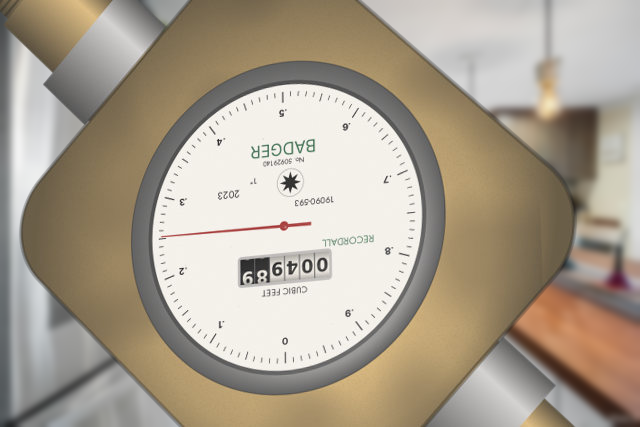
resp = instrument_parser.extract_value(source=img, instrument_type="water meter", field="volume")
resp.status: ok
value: 4989.25 ft³
